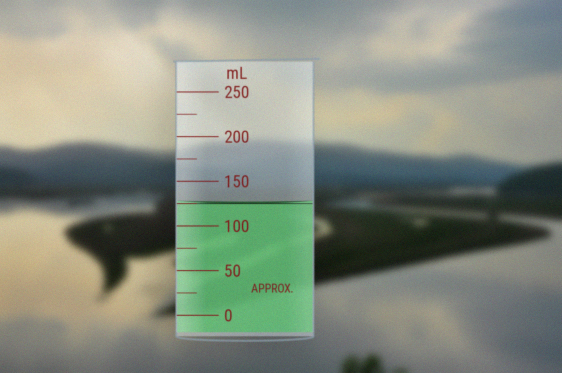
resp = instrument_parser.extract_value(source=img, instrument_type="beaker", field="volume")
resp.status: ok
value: 125 mL
